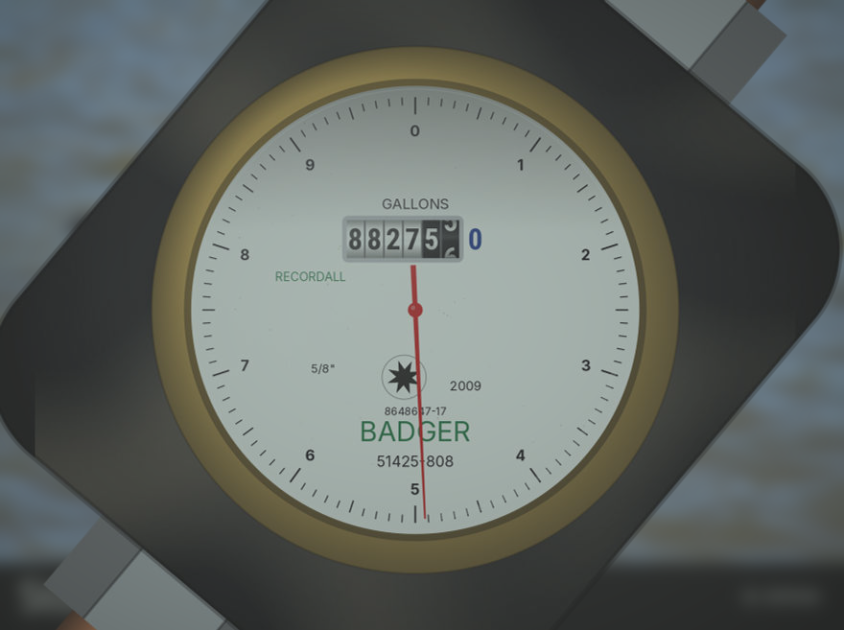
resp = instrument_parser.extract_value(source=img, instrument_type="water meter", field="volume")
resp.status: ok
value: 8827554.9 gal
